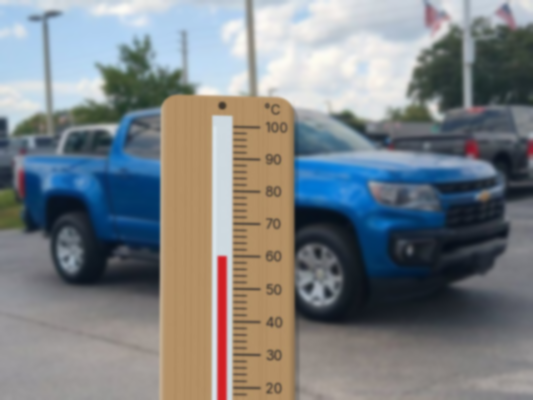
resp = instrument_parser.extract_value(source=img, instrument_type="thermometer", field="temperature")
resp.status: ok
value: 60 °C
